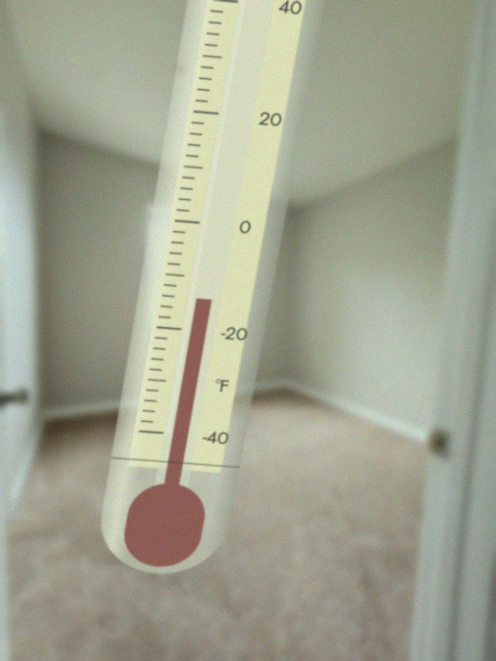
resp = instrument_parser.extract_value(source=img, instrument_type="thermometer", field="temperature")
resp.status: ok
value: -14 °F
